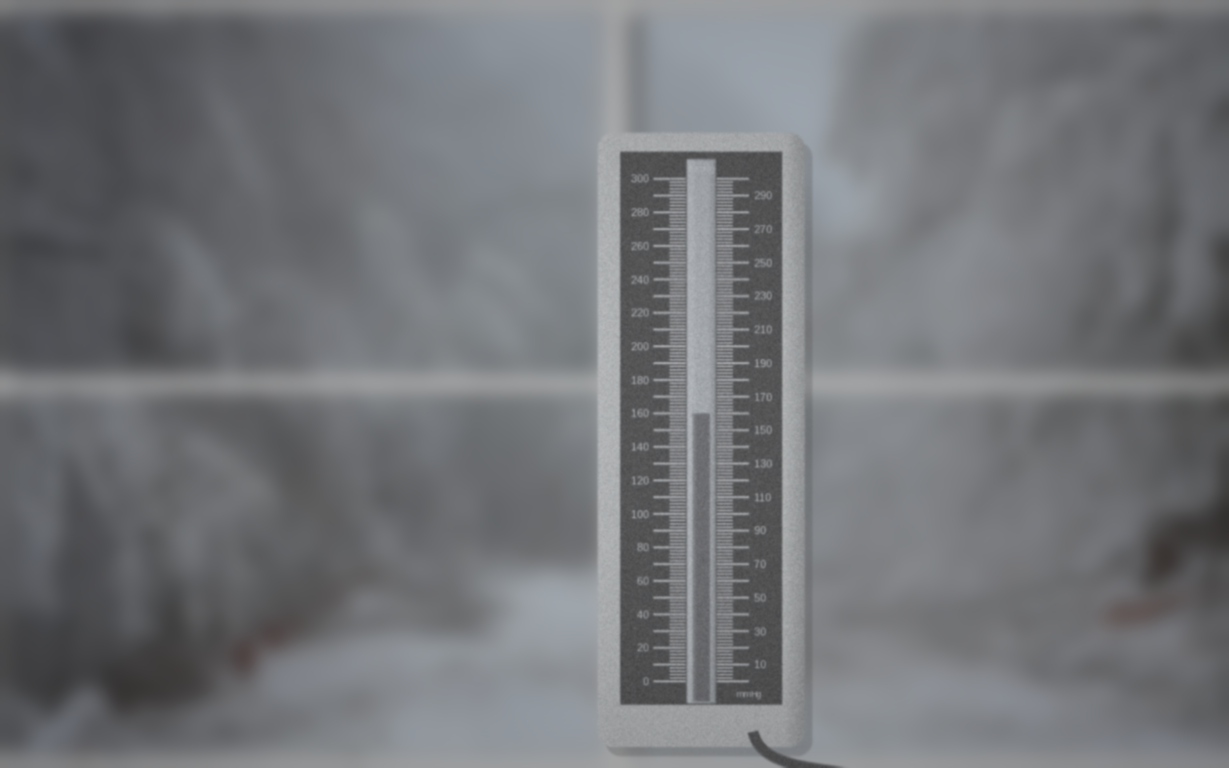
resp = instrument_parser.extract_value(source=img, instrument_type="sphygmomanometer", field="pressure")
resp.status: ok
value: 160 mmHg
